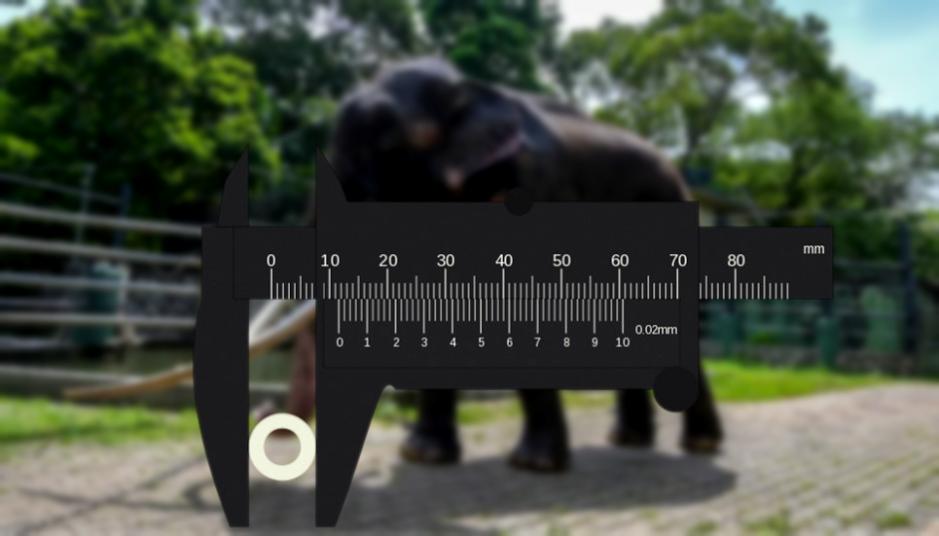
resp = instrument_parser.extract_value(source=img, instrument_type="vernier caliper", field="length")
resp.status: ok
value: 11.6 mm
